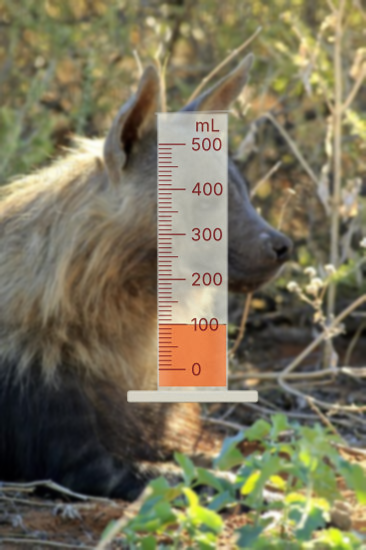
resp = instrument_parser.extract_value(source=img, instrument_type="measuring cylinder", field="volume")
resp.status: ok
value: 100 mL
